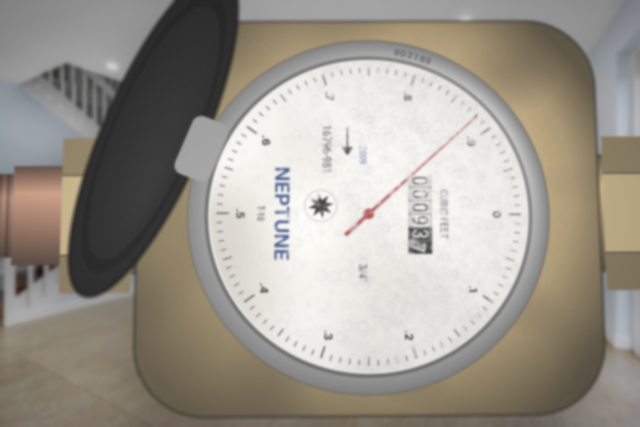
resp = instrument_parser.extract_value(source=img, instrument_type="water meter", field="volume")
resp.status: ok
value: 936.88 ft³
